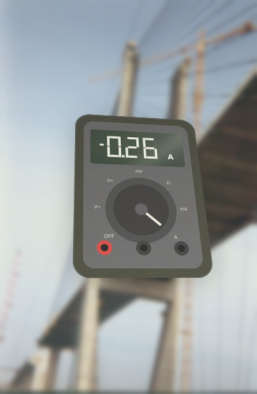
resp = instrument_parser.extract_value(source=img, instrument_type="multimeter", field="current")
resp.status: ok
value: -0.26 A
